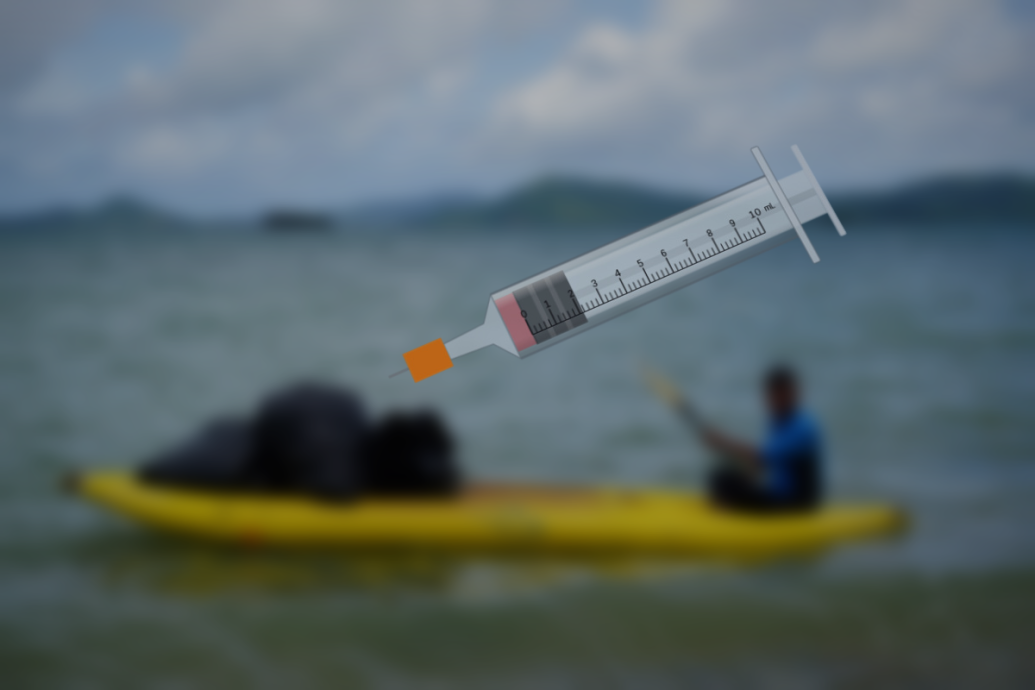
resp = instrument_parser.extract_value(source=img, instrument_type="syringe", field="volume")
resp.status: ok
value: 0 mL
